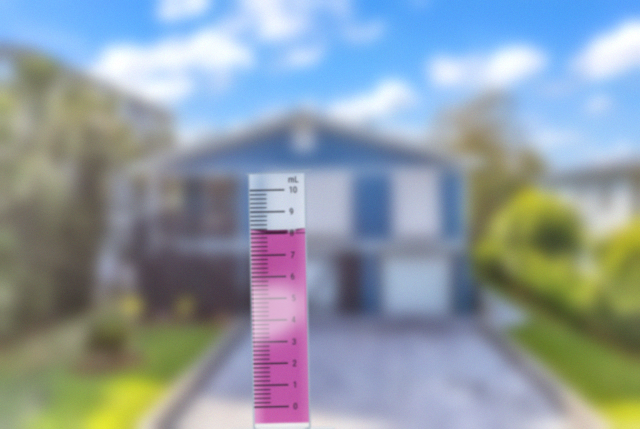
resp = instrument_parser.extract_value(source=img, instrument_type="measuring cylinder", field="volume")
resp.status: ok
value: 8 mL
